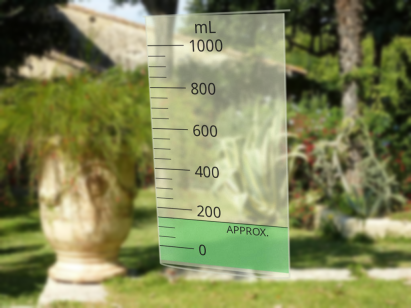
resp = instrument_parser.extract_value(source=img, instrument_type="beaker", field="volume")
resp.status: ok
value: 150 mL
